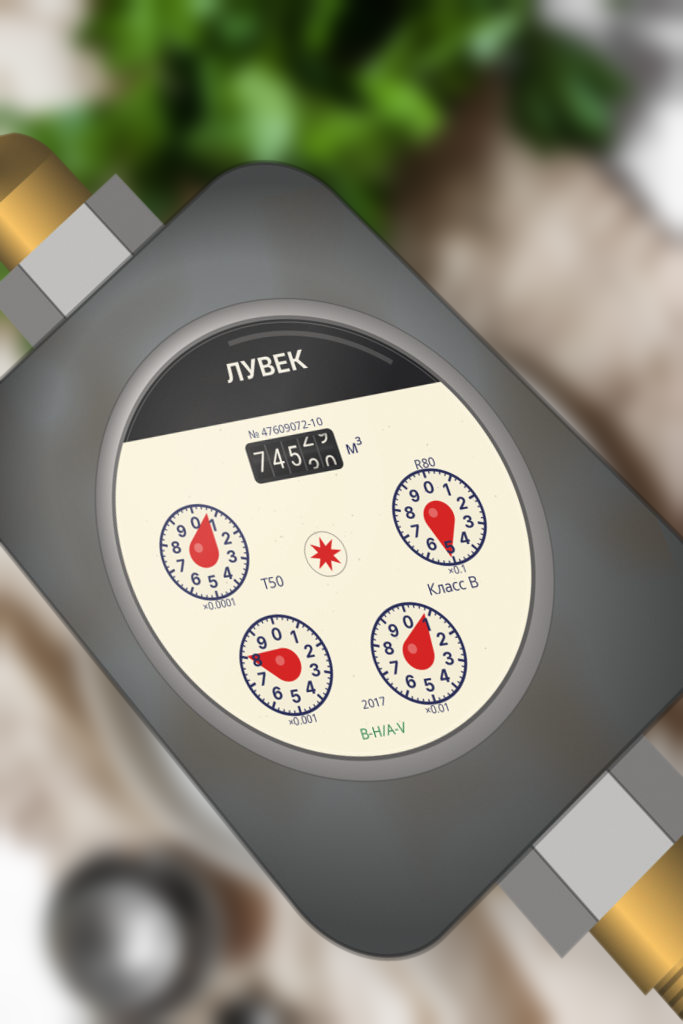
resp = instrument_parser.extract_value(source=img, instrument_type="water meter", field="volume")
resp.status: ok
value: 74529.5080 m³
